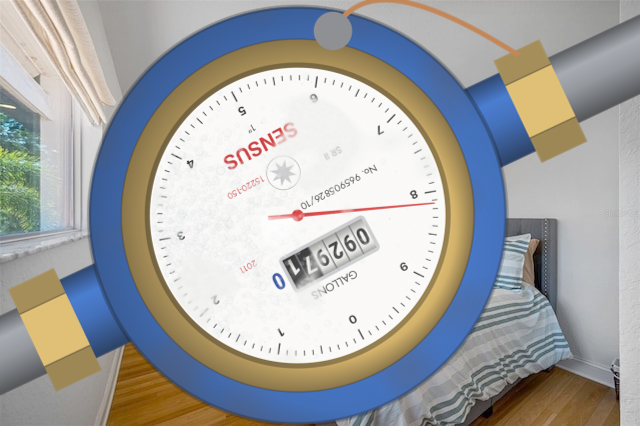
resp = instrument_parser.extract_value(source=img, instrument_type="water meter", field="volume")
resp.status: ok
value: 929708.1 gal
